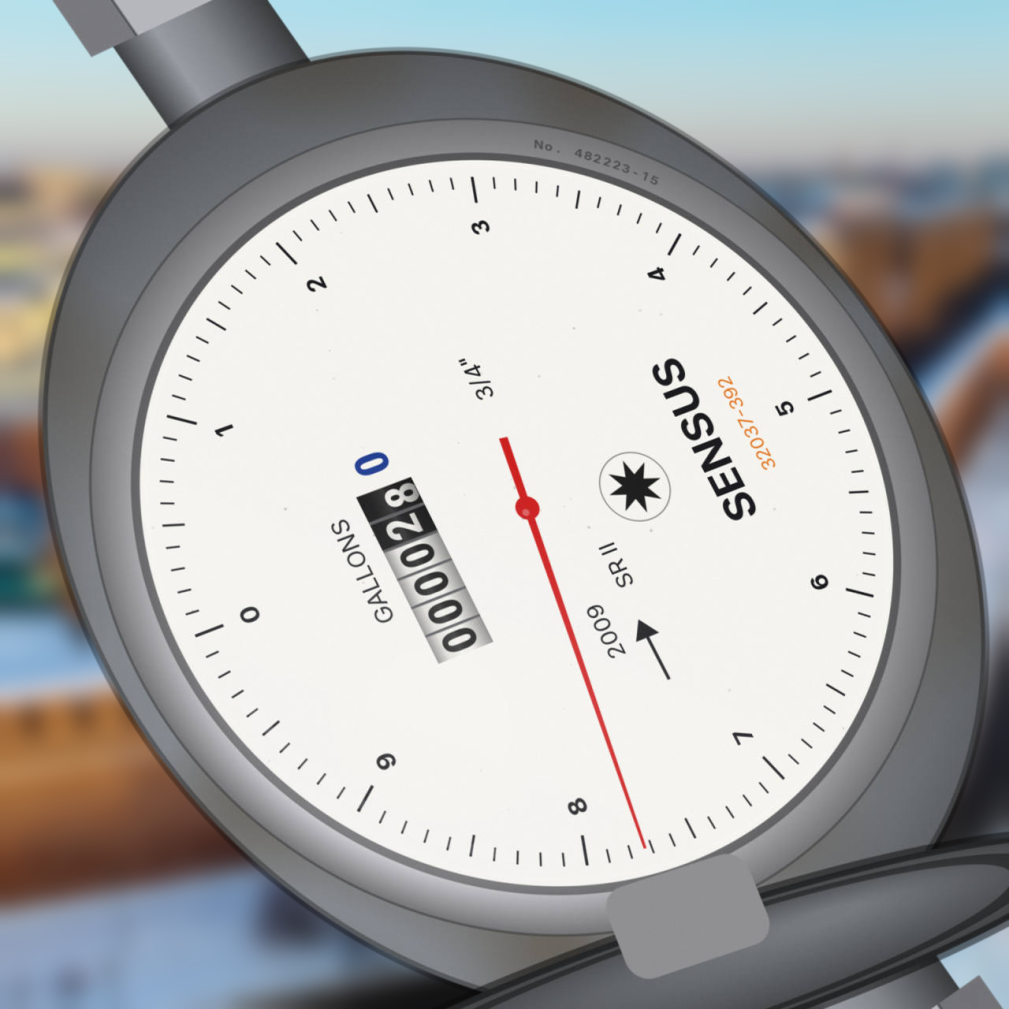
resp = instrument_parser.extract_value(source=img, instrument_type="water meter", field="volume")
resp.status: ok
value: 277.7 gal
